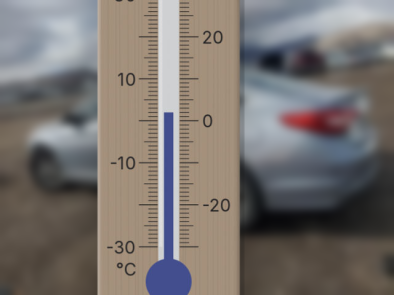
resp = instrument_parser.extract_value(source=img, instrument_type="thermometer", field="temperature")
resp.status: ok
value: 2 °C
